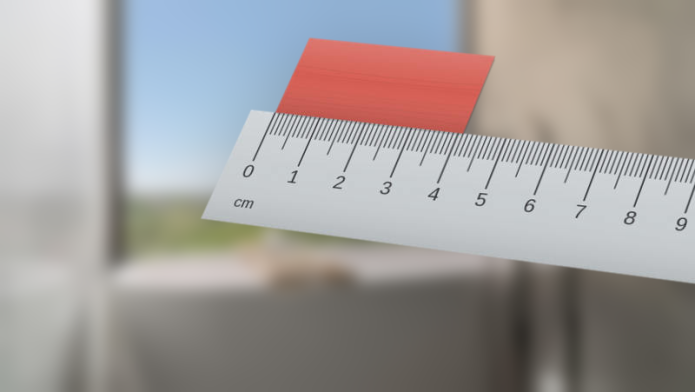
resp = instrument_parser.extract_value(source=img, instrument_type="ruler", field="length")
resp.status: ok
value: 4.1 cm
